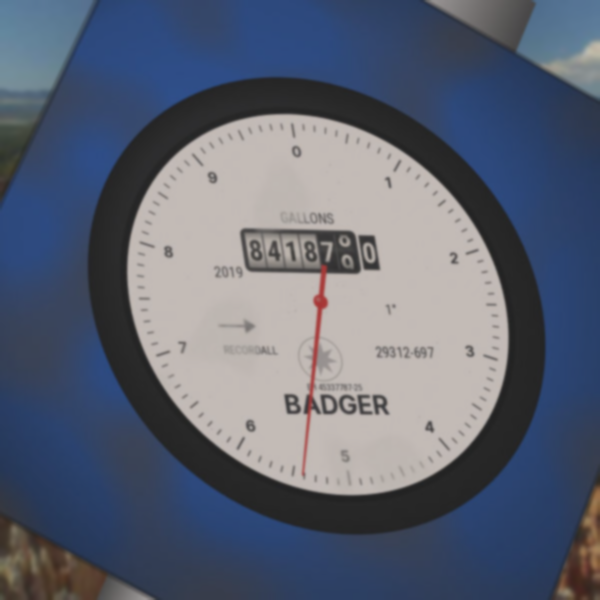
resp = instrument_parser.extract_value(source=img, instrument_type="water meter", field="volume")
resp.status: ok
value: 8418785.4 gal
